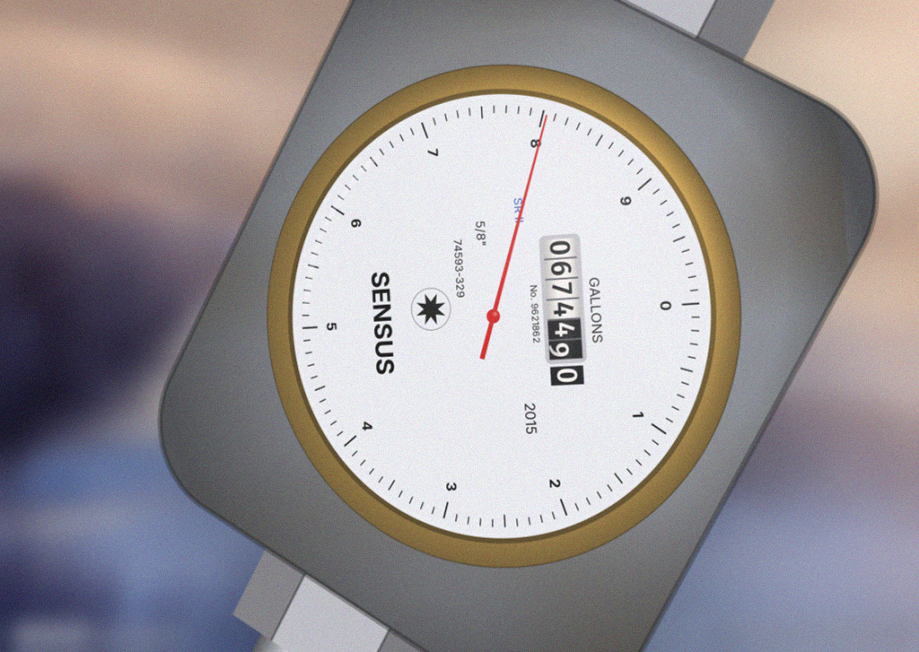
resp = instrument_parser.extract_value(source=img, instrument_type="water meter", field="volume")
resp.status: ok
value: 674488.0 gal
